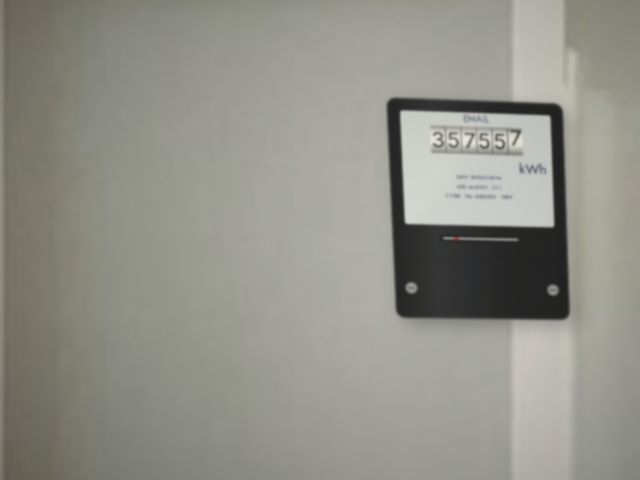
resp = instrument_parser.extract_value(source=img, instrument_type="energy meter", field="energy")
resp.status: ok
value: 357557 kWh
